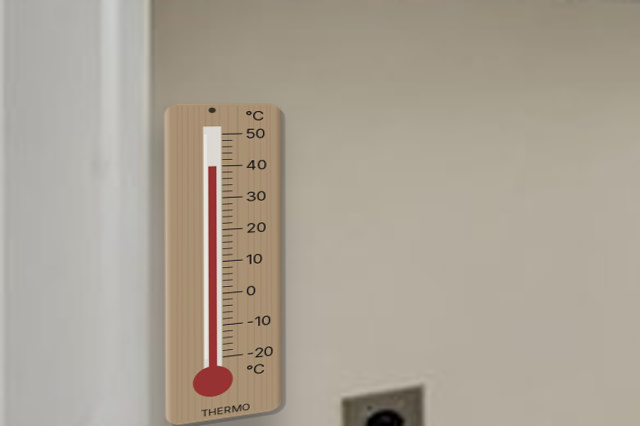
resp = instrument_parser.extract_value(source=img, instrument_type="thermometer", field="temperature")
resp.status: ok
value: 40 °C
